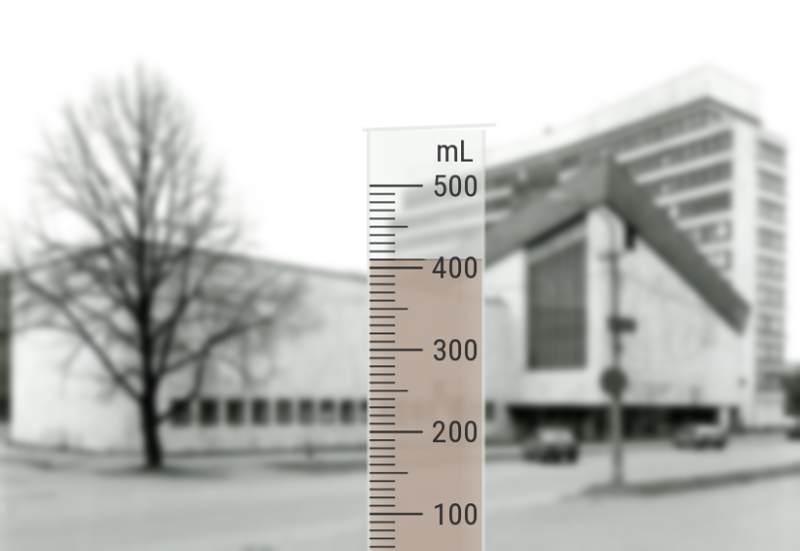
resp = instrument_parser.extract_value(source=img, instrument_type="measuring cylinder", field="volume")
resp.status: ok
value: 410 mL
